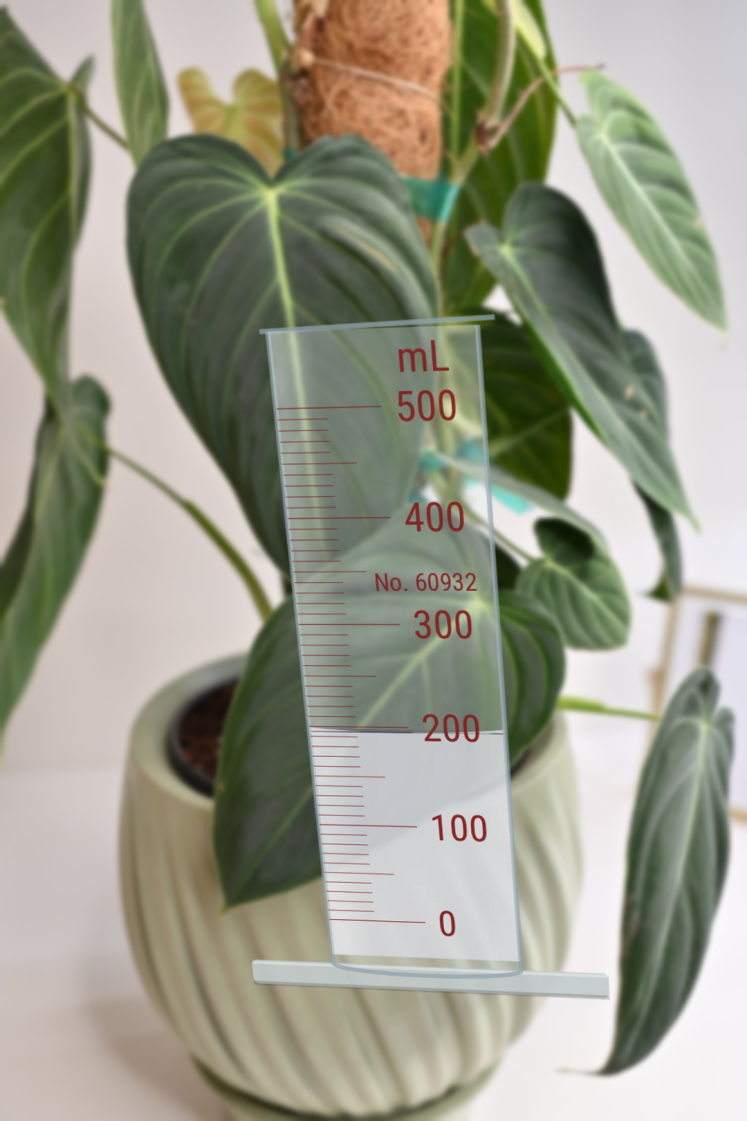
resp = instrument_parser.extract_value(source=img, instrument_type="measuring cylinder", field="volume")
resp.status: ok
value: 195 mL
